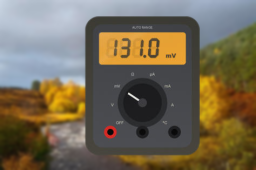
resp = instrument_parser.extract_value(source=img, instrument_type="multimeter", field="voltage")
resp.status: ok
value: 131.0 mV
